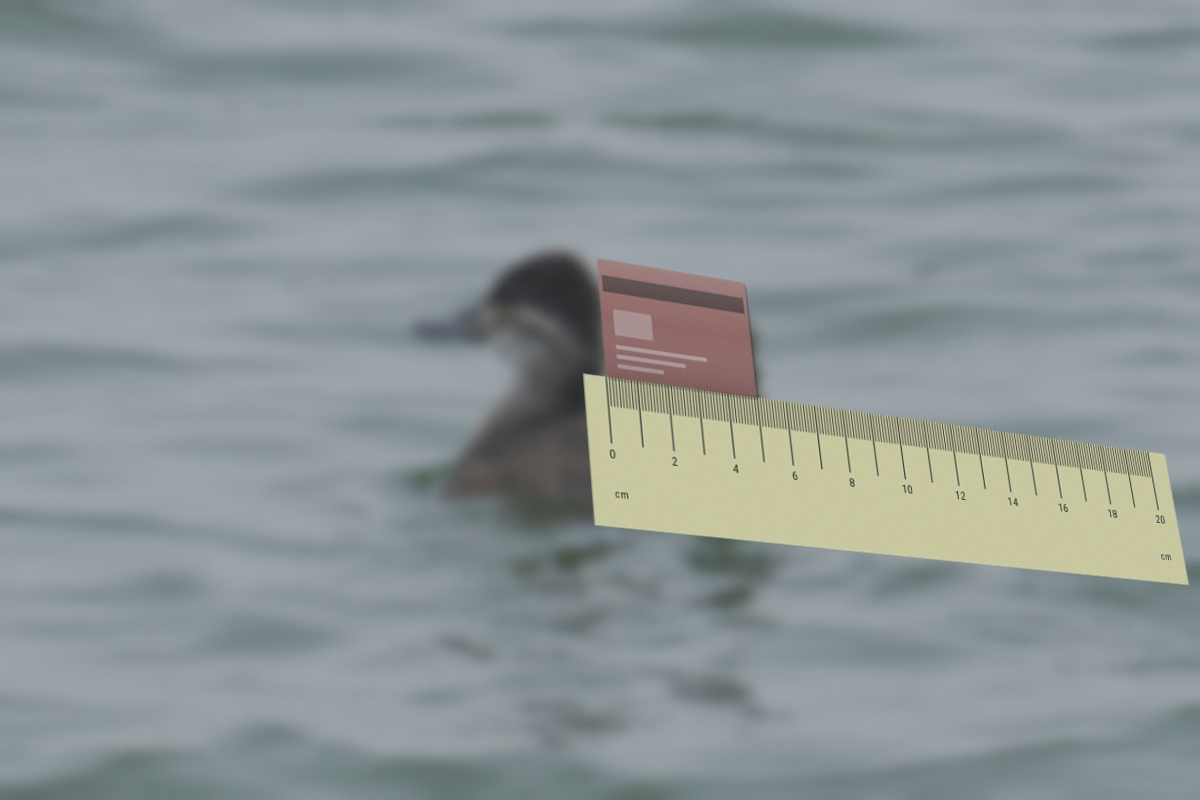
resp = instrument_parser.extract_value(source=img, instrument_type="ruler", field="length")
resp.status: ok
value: 5 cm
